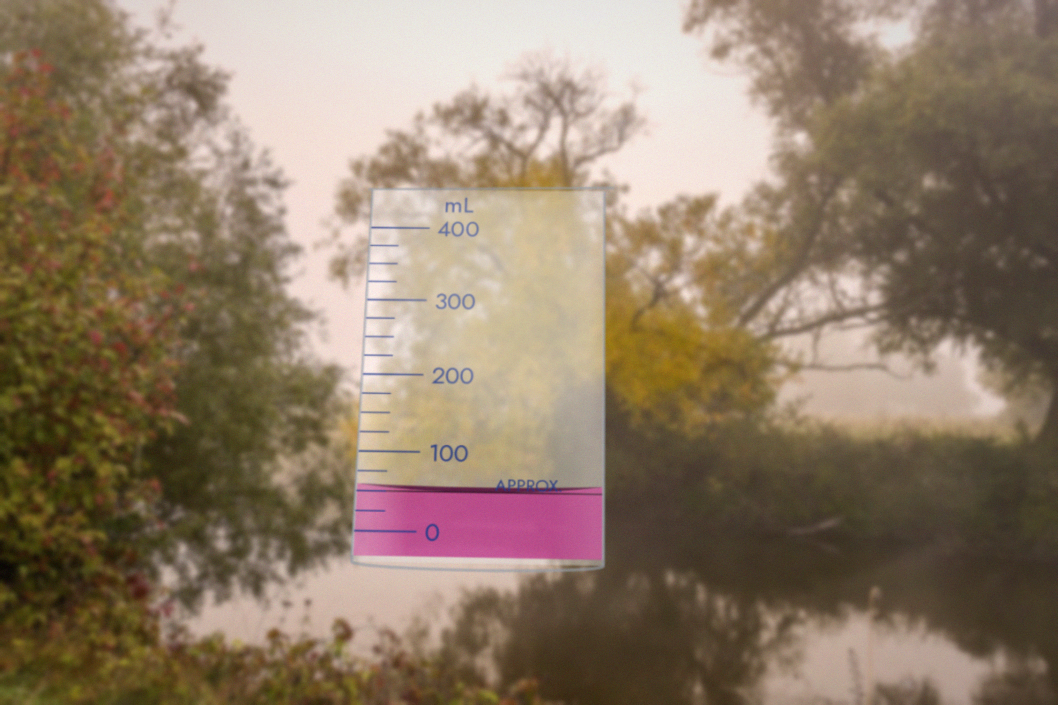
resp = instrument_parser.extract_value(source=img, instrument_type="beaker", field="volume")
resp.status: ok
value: 50 mL
